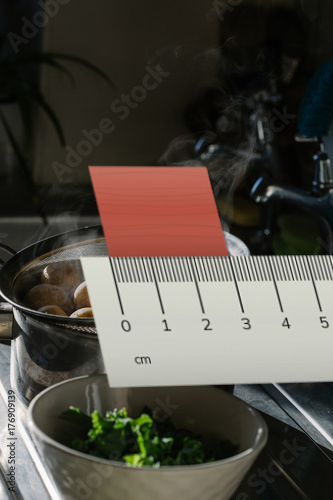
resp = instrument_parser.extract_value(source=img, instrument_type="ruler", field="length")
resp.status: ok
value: 3 cm
